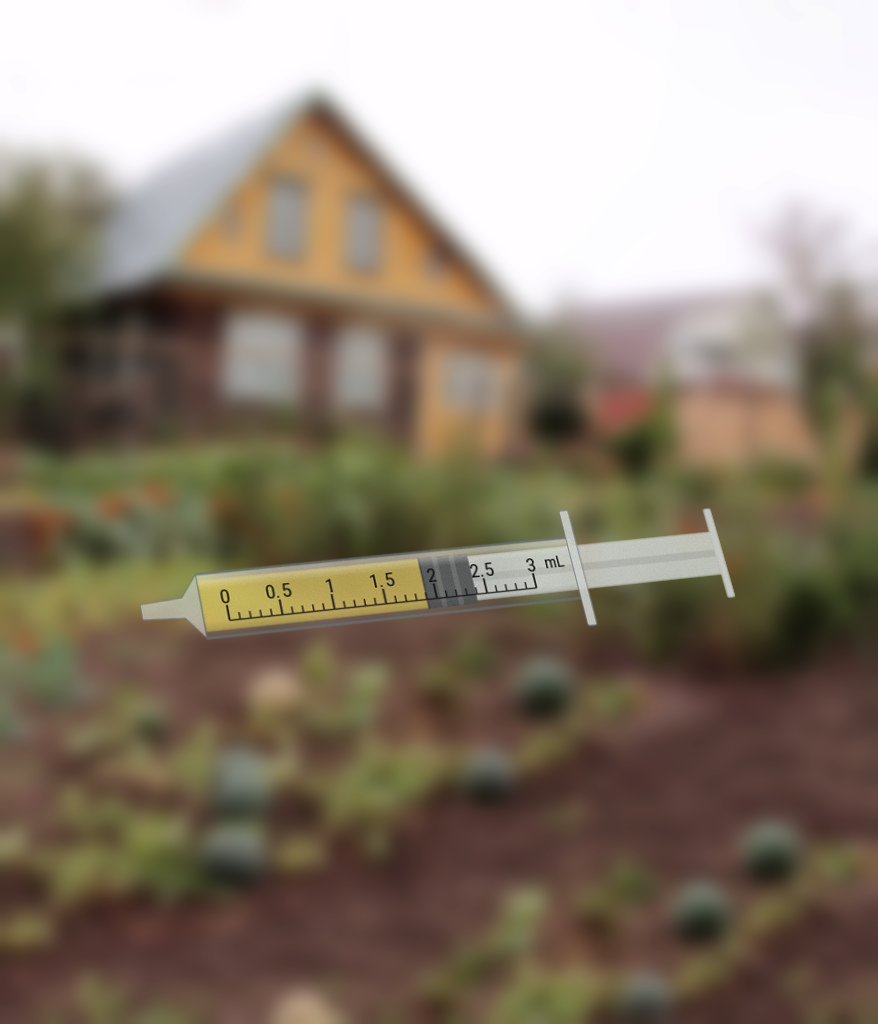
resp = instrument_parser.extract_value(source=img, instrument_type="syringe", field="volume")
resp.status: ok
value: 1.9 mL
